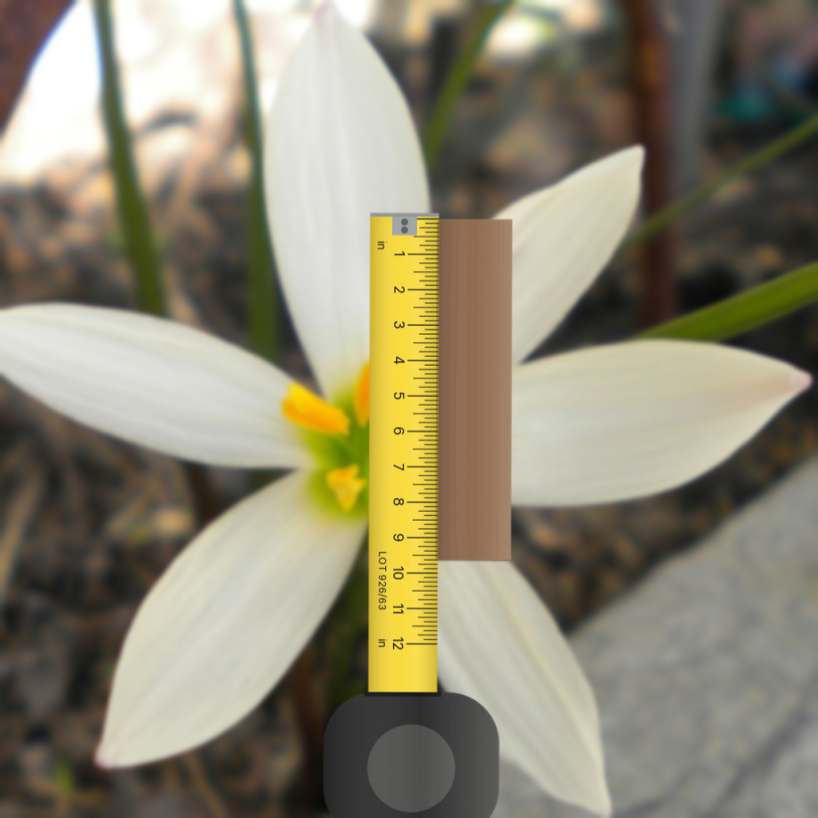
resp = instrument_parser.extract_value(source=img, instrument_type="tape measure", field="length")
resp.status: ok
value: 9.625 in
